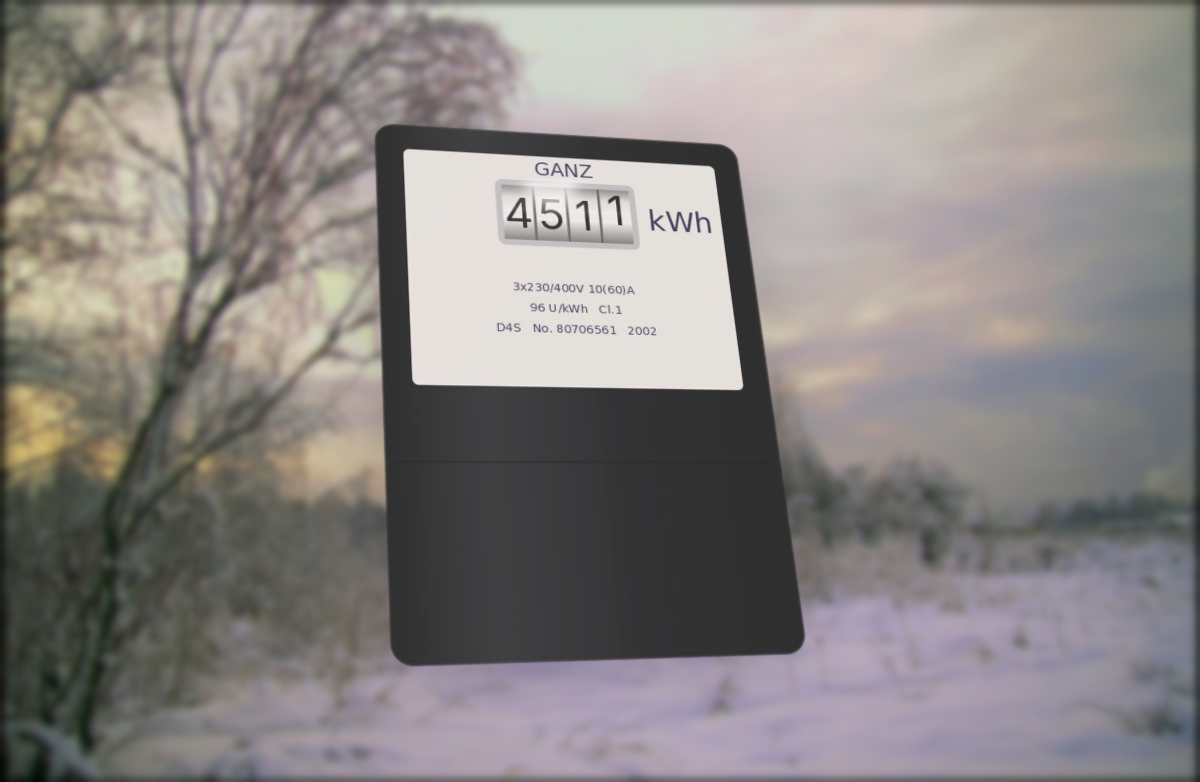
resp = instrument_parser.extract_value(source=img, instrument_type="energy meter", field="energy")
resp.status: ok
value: 4511 kWh
